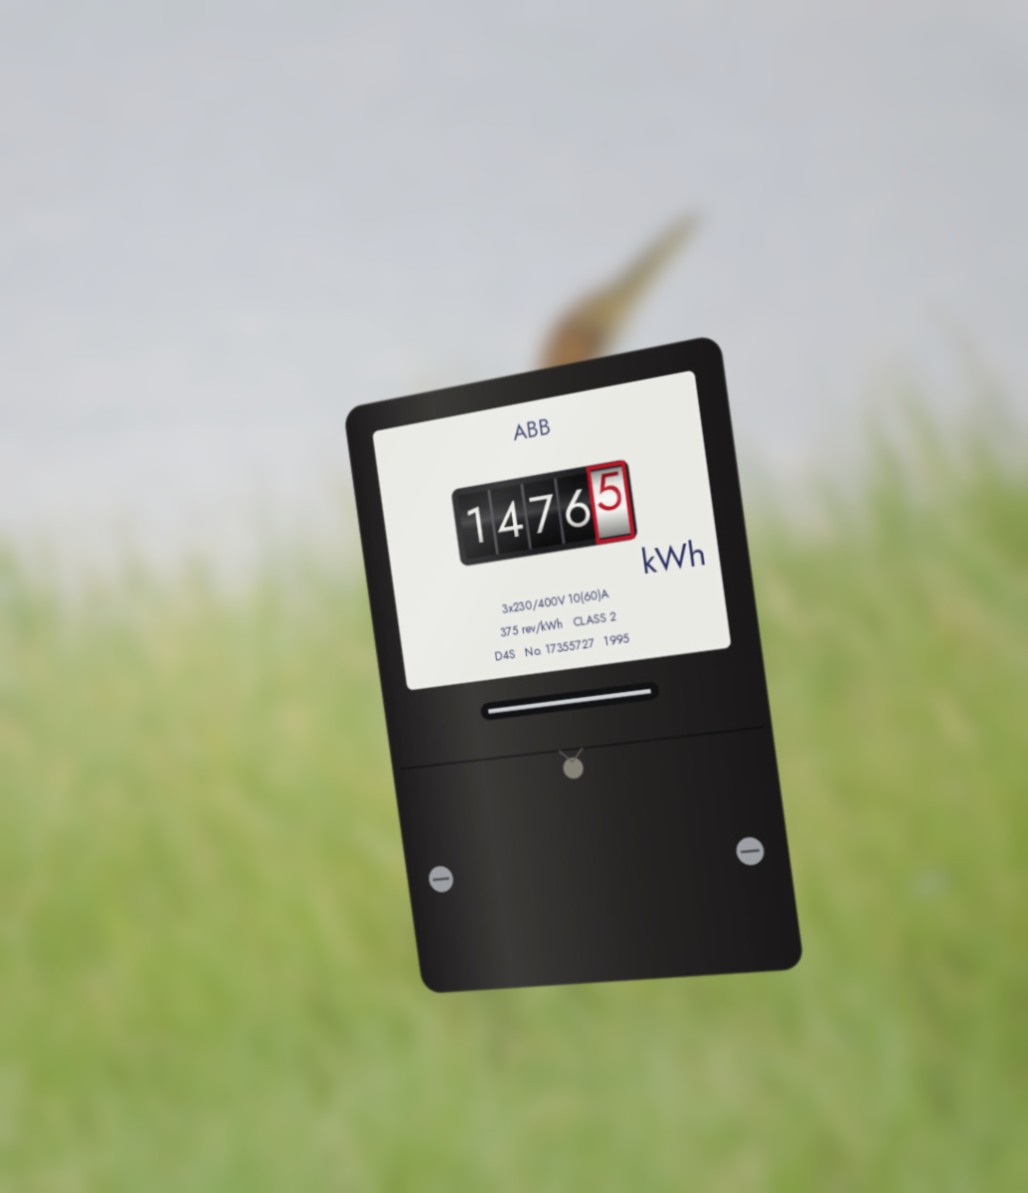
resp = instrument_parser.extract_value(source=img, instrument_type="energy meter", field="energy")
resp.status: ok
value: 1476.5 kWh
